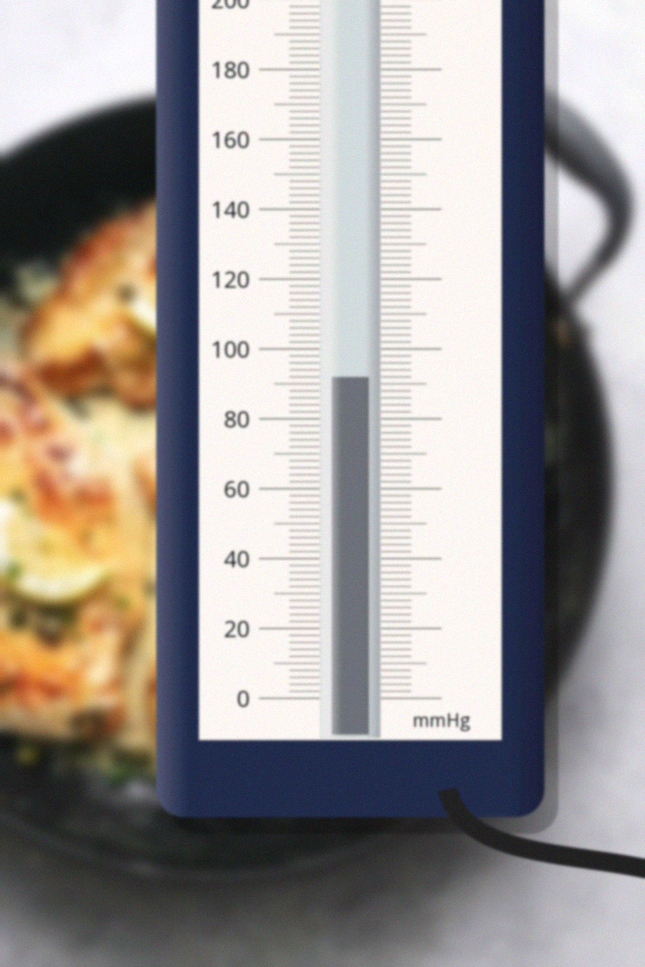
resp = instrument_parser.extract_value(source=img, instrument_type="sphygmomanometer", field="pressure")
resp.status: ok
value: 92 mmHg
